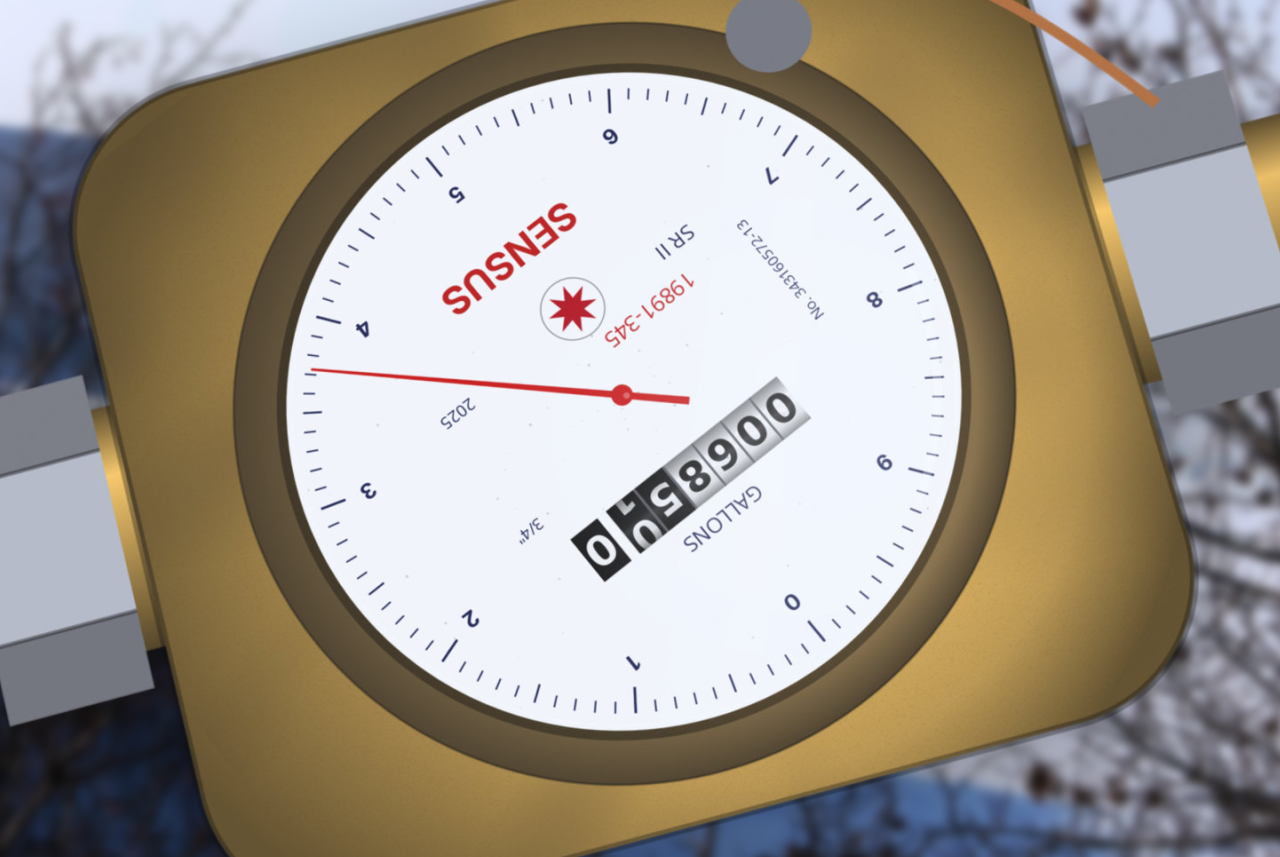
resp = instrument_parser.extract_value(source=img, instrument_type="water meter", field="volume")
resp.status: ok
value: 68503.7 gal
